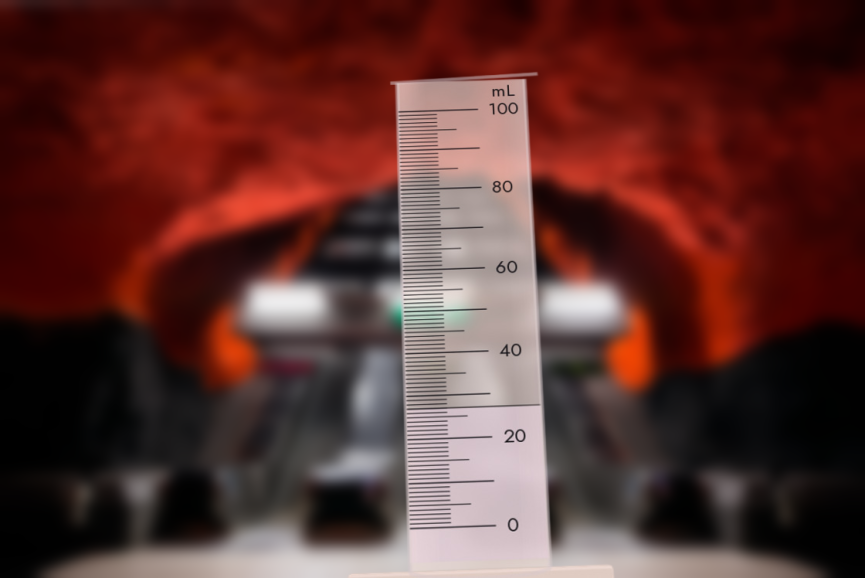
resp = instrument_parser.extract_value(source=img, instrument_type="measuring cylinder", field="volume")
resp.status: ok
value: 27 mL
